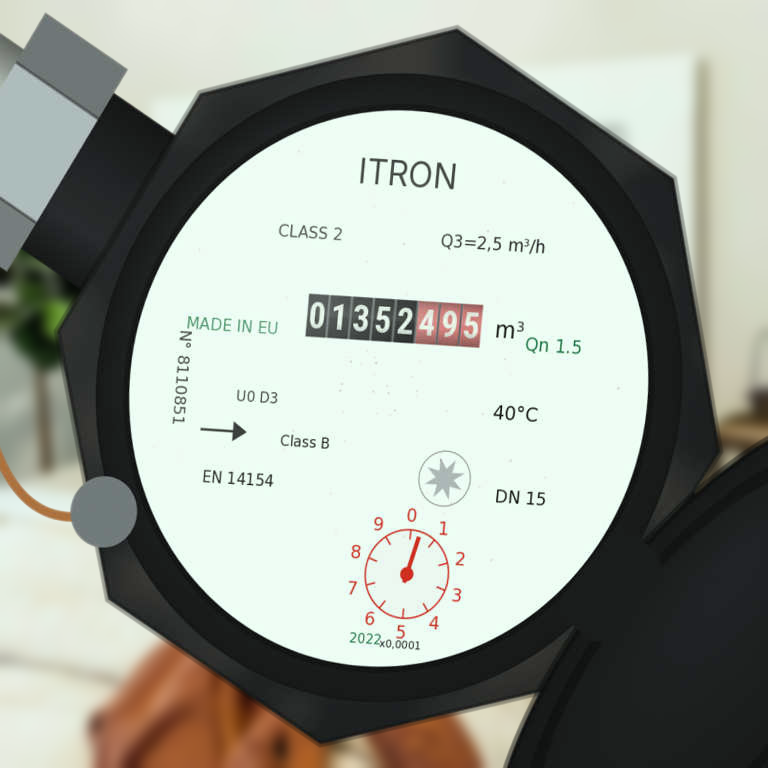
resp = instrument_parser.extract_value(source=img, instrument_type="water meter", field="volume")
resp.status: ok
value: 1352.4950 m³
